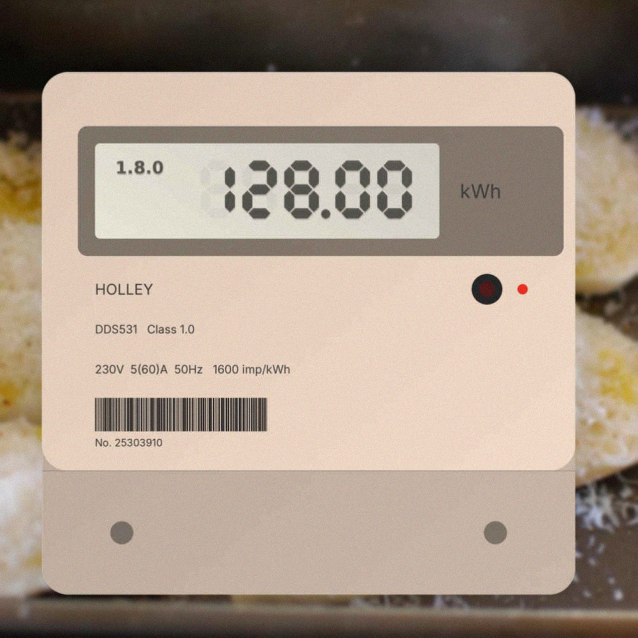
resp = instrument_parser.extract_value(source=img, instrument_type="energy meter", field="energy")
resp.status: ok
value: 128.00 kWh
